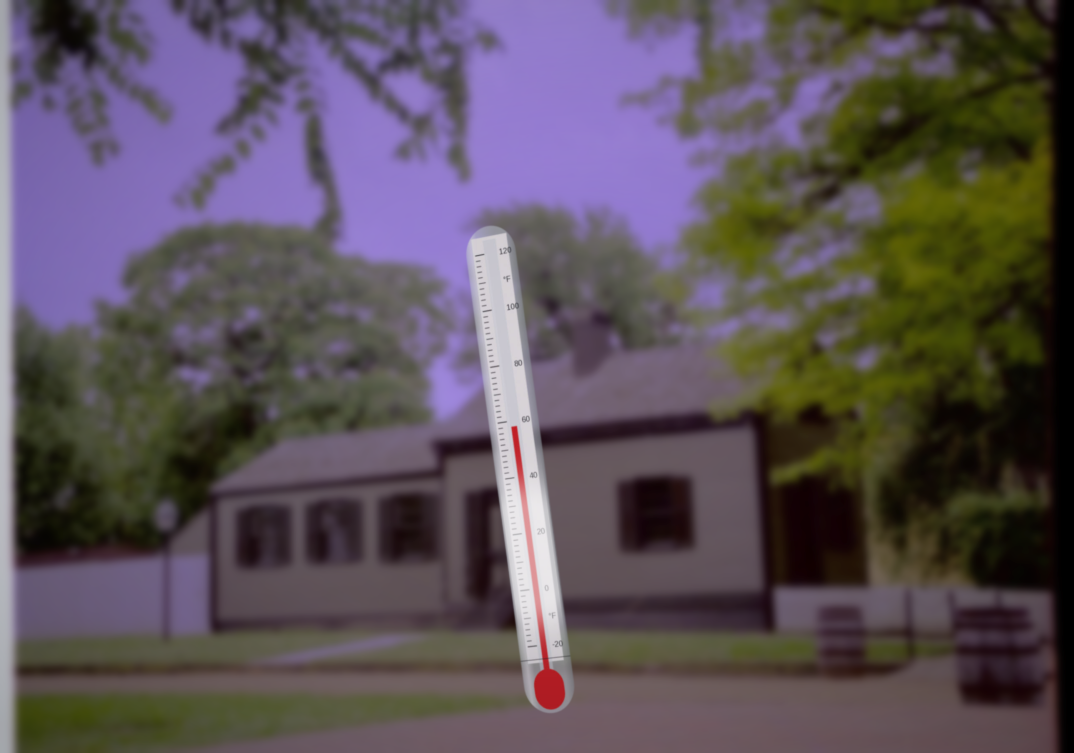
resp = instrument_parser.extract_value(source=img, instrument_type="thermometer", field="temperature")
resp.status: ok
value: 58 °F
